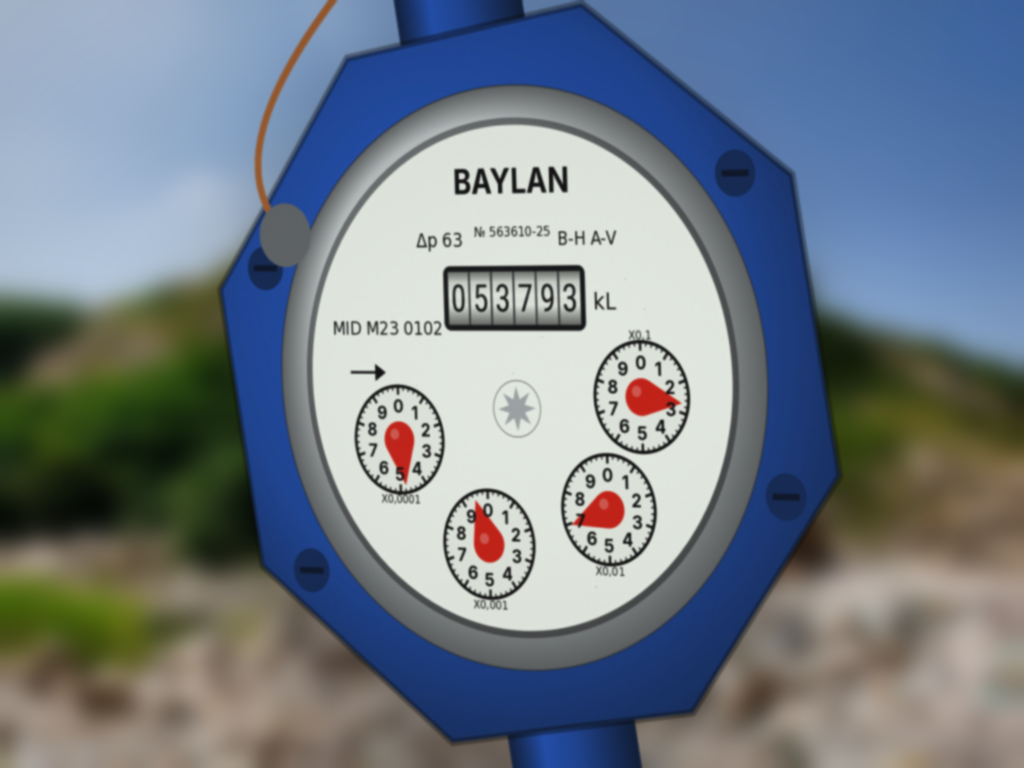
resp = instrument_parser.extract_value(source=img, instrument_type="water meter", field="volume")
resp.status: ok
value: 53793.2694 kL
